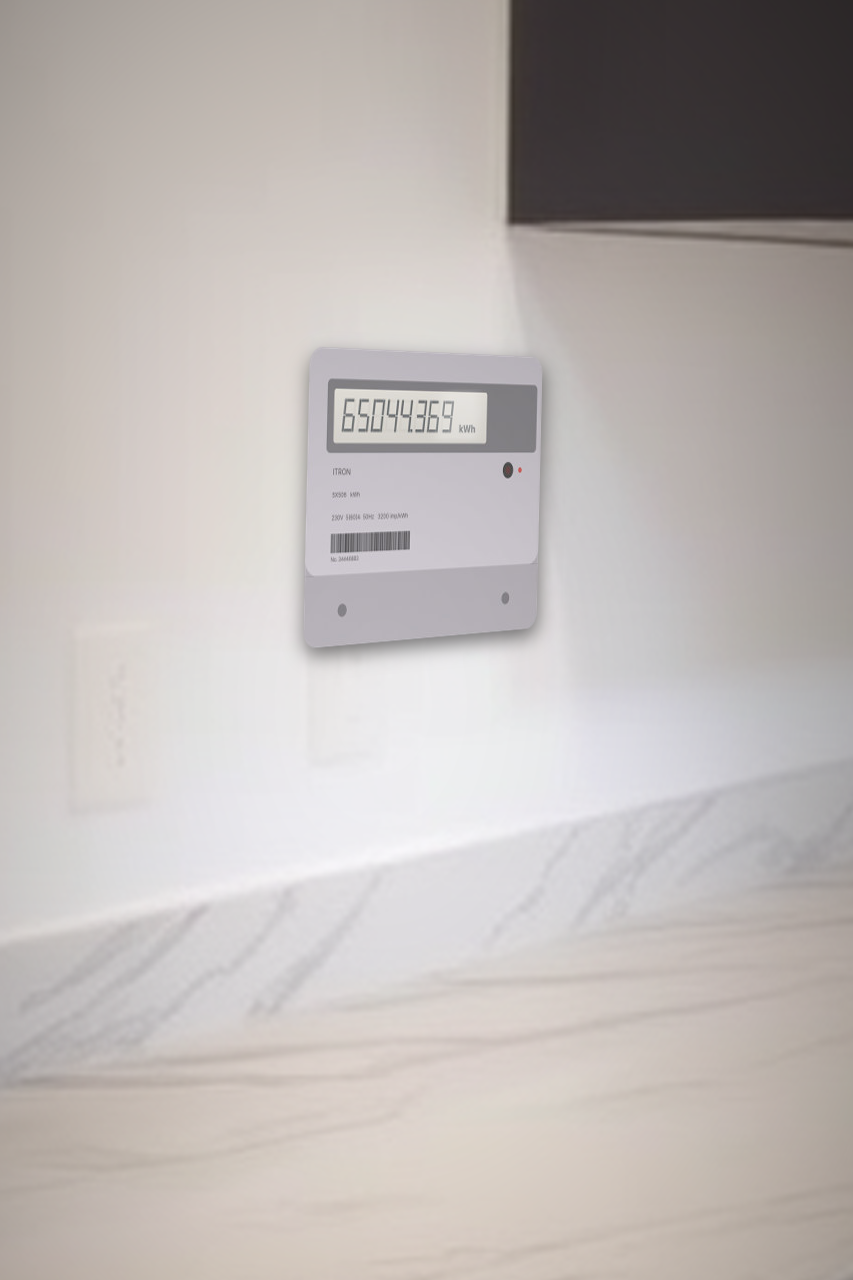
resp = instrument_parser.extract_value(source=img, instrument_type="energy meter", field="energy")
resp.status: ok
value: 65044.369 kWh
